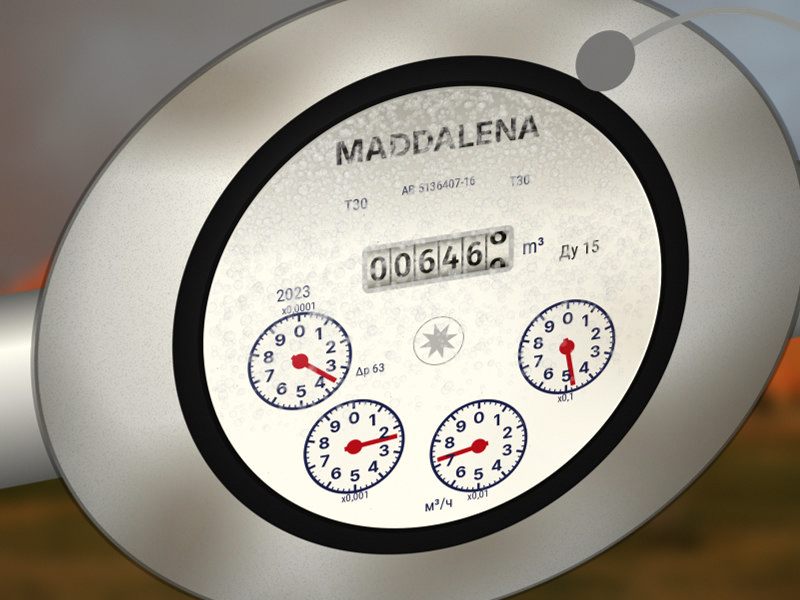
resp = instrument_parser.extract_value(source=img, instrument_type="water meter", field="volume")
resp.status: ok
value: 6468.4723 m³
